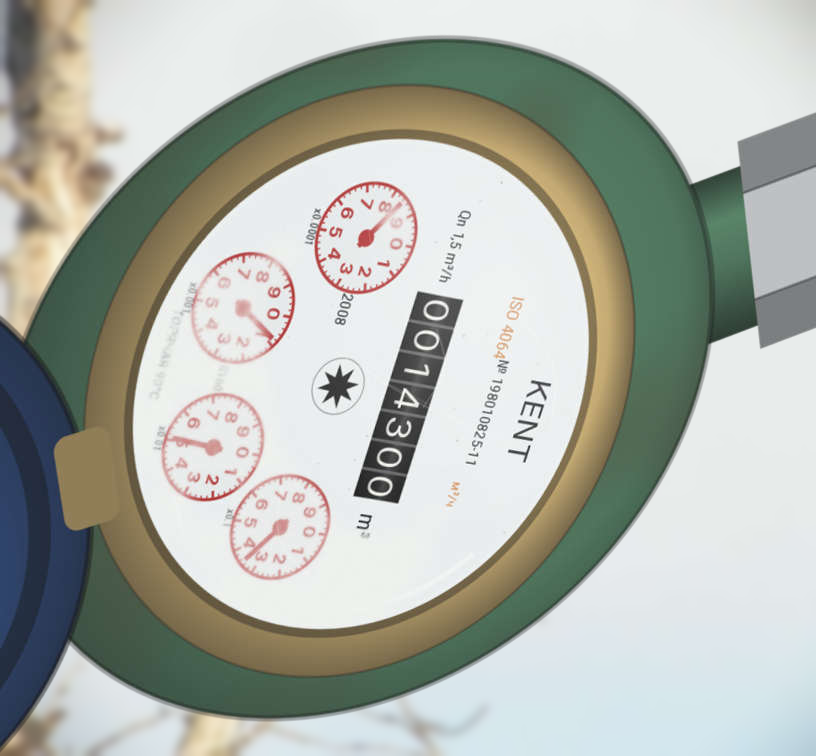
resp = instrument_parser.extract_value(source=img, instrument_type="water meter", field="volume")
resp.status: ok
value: 14300.3508 m³
